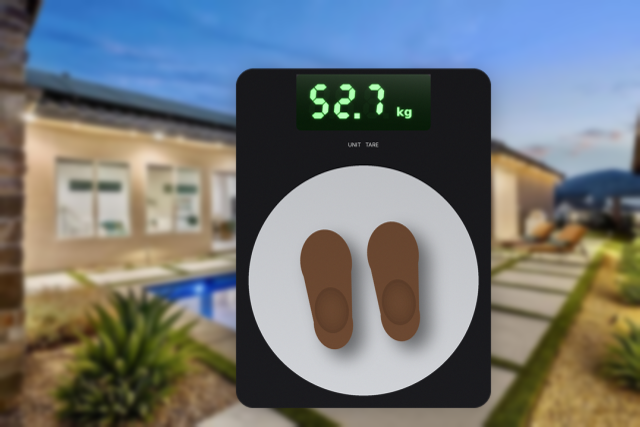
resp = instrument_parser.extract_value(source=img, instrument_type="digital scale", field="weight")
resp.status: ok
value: 52.7 kg
